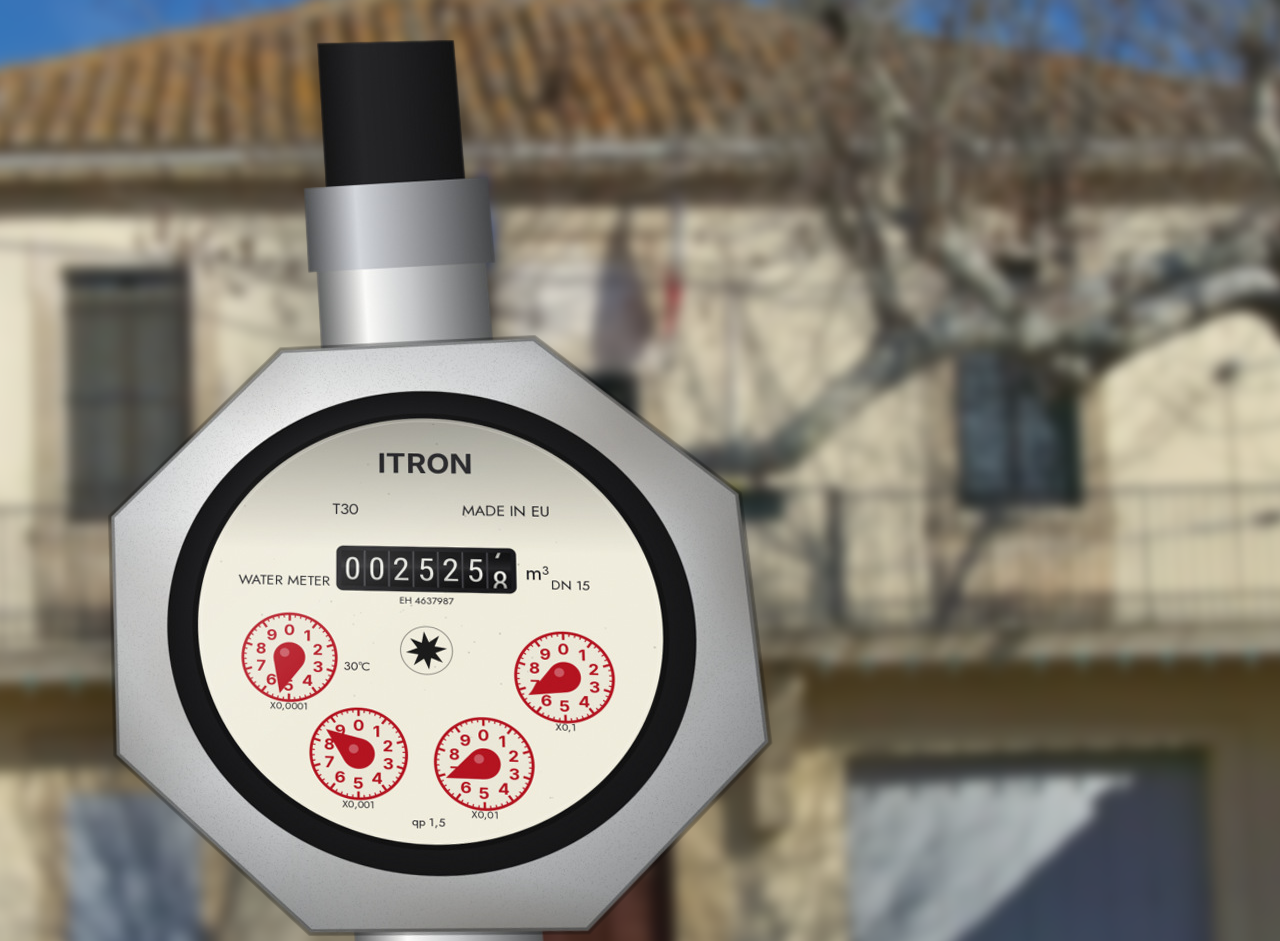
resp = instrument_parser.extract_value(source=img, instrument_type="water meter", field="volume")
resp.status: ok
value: 25257.6685 m³
